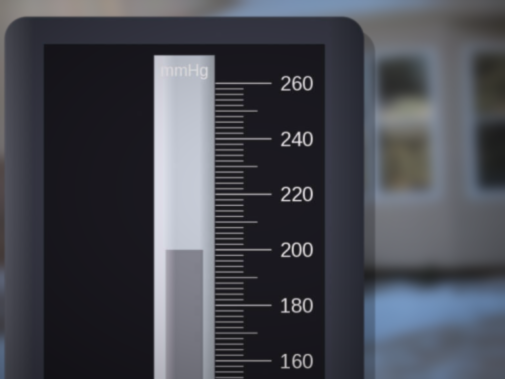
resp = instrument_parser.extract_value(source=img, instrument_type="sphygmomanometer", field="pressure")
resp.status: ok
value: 200 mmHg
